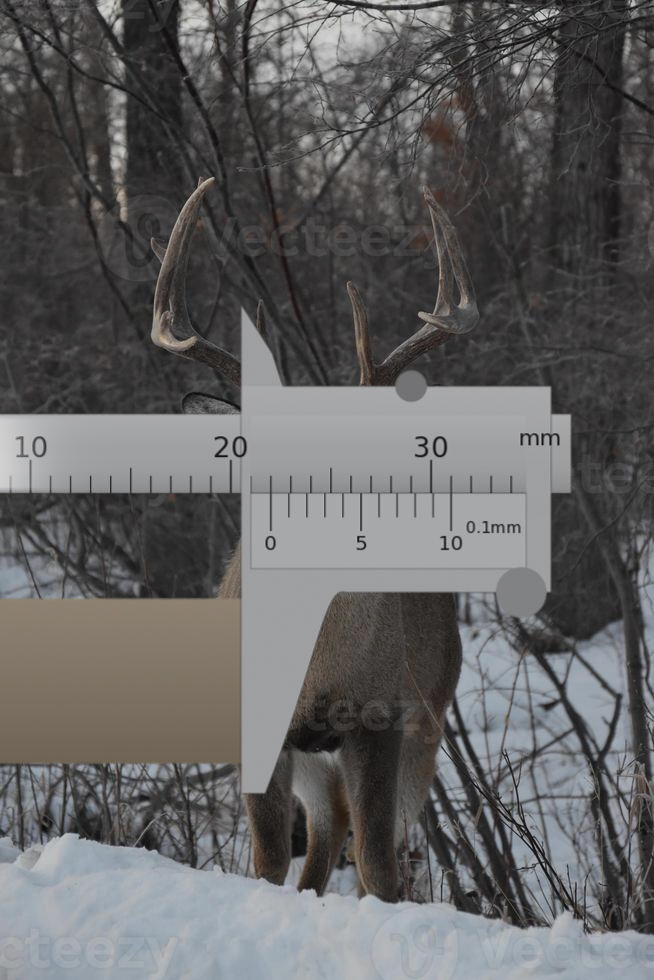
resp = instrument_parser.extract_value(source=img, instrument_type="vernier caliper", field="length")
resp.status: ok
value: 22.0 mm
